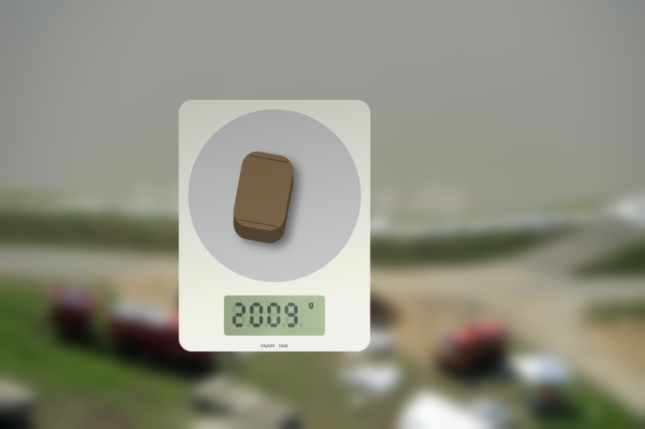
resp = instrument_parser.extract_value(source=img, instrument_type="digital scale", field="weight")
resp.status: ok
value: 2009 g
